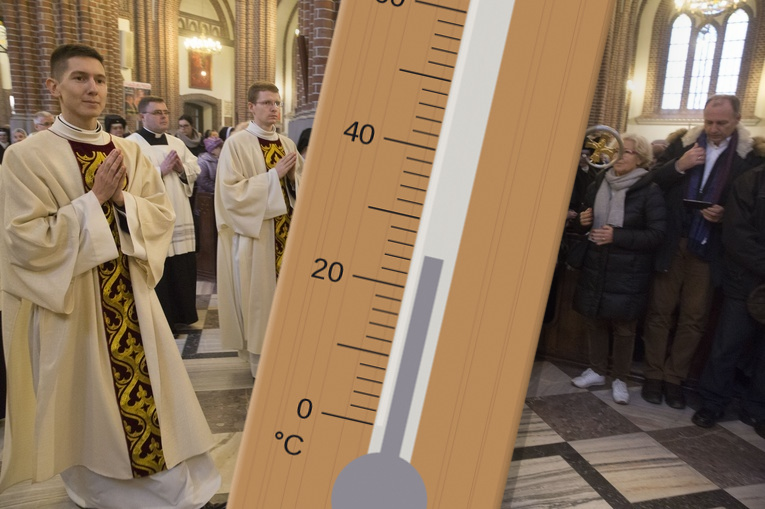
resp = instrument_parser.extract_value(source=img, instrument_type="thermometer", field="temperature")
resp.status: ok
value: 25 °C
